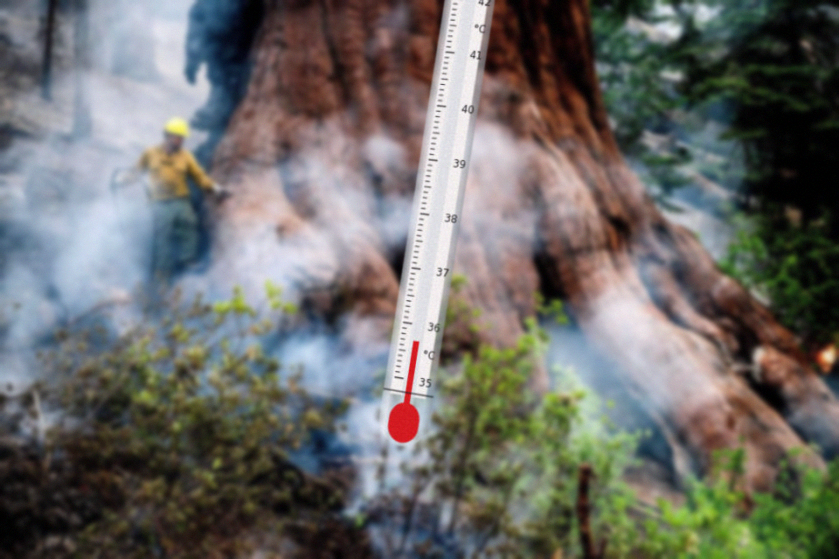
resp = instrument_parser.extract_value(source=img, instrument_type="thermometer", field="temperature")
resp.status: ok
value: 35.7 °C
